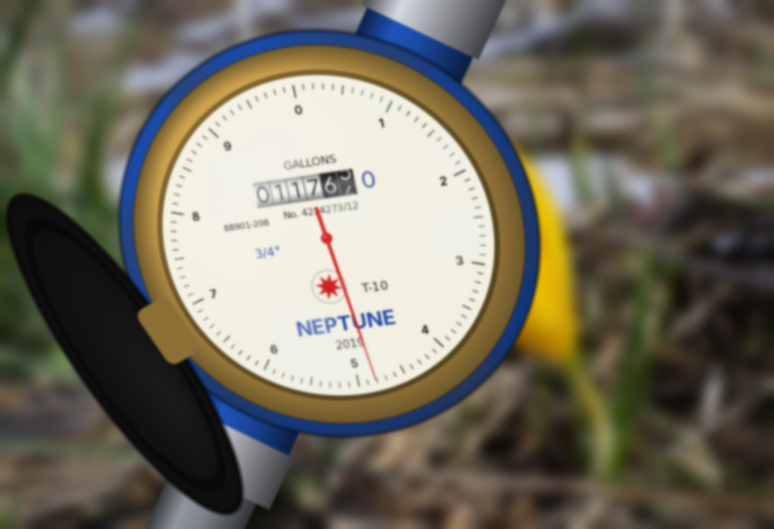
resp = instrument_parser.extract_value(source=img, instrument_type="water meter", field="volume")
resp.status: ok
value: 117654.8 gal
